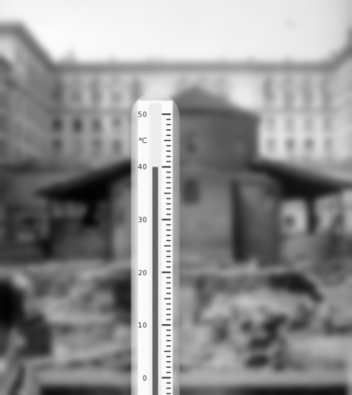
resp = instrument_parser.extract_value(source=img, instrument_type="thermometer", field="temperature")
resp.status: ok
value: 40 °C
